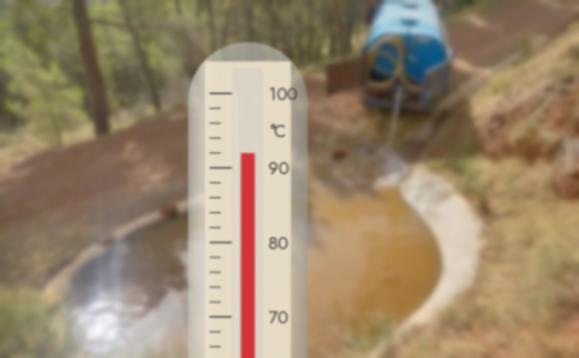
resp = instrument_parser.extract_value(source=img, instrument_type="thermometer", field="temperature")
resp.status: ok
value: 92 °C
